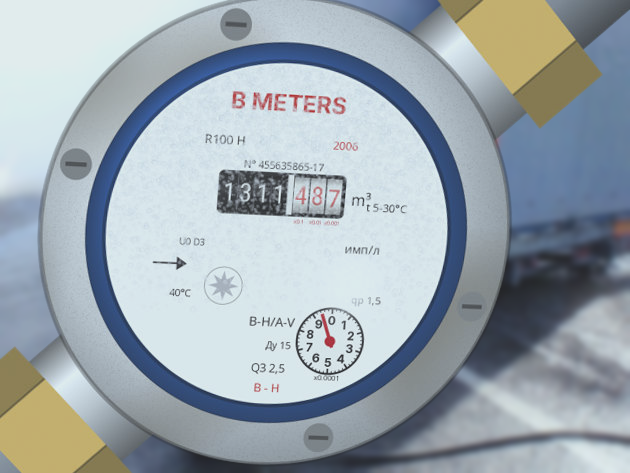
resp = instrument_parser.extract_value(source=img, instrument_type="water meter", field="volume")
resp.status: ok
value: 1311.4869 m³
